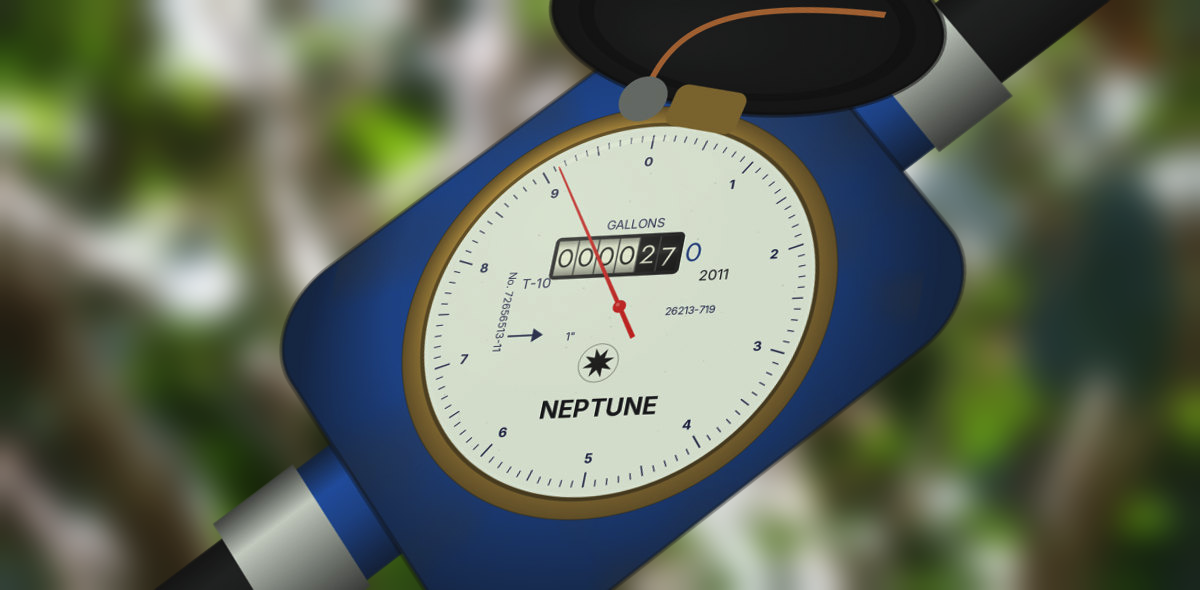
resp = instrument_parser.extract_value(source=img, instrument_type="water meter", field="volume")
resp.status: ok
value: 269.1 gal
